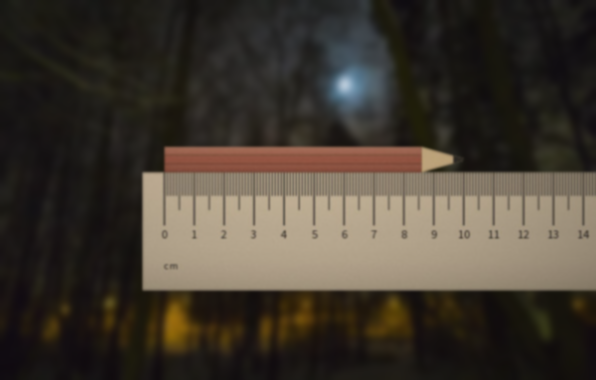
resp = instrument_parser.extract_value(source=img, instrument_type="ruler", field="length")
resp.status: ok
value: 10 cm
